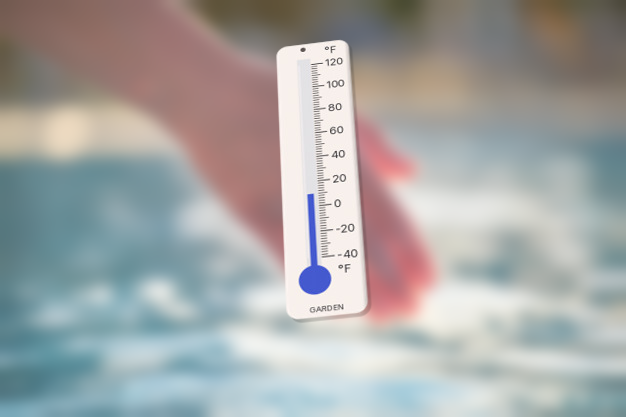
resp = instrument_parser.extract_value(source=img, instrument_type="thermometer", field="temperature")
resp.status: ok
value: 10 °F
